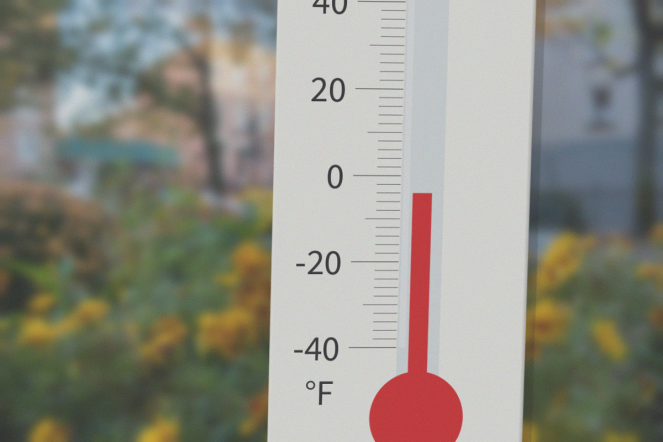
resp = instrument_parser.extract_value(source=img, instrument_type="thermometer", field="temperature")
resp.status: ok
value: -4 °F
